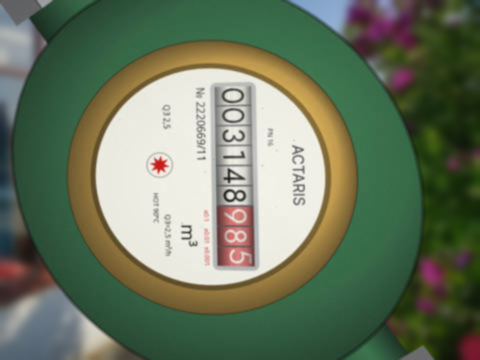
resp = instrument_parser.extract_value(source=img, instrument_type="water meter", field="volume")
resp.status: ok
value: 3148.985 m³
